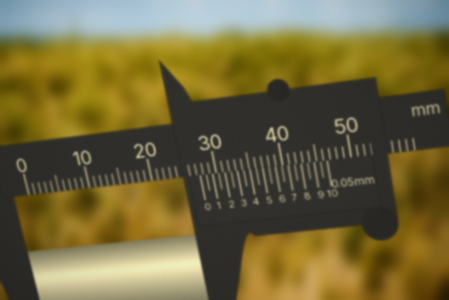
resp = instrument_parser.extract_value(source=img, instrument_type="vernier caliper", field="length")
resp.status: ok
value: 27.5 mm
